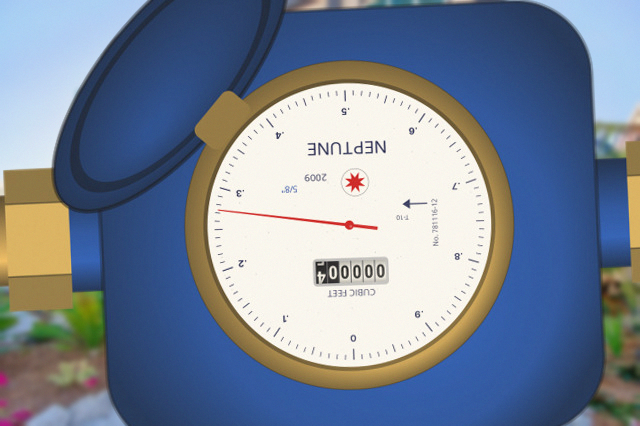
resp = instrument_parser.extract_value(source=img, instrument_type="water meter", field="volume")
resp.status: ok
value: 4.27 ft³
